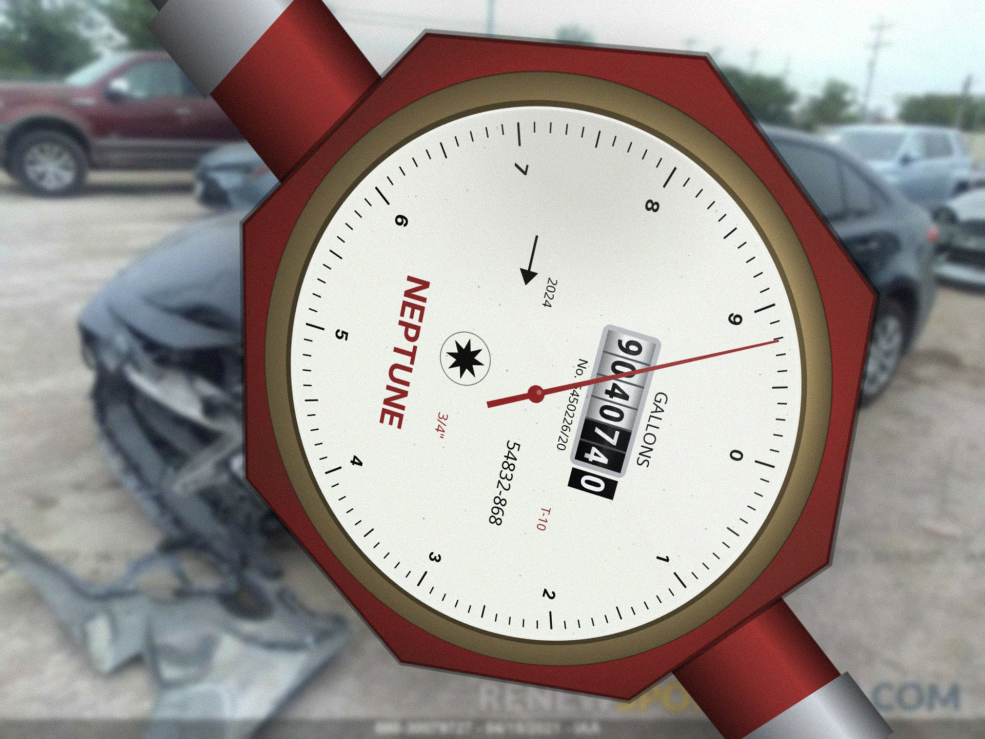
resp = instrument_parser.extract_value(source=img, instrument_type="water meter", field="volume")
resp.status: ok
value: 9040739.2 gal
